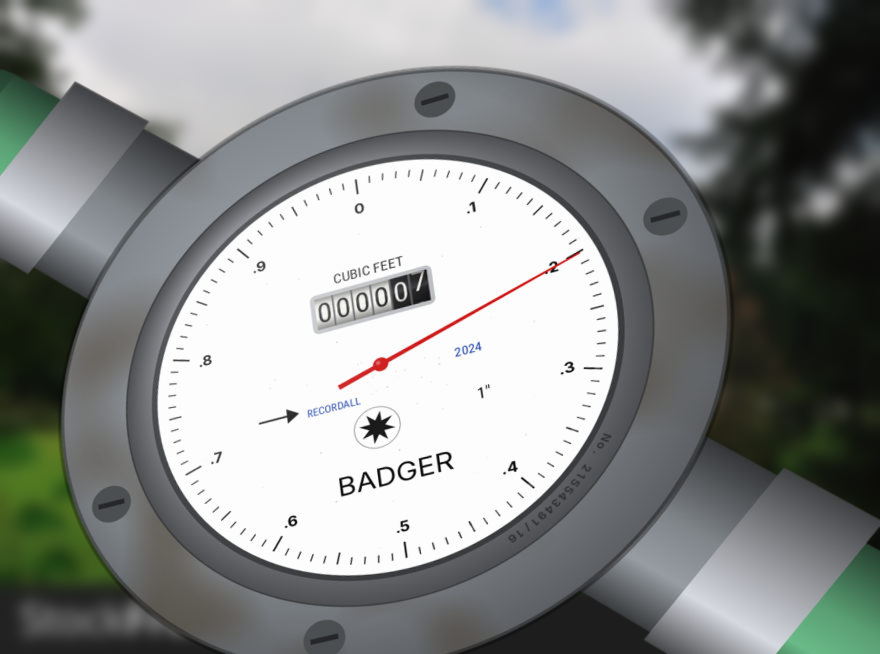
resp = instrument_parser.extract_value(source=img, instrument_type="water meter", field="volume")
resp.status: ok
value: 7.20 ft³
